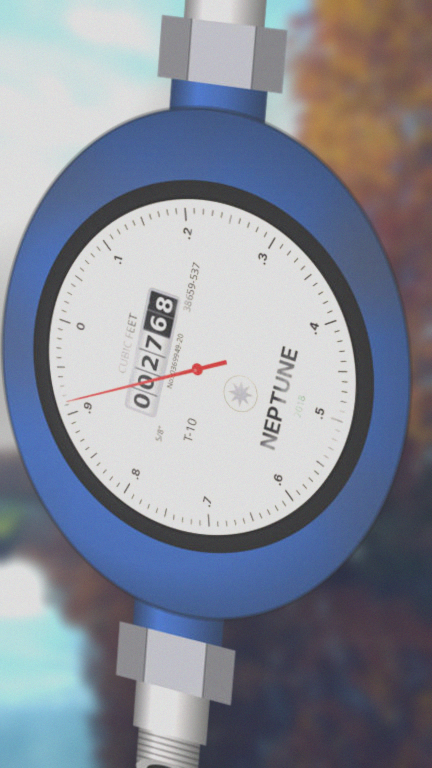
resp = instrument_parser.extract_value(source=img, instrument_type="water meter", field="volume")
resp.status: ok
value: 2767.91 ft³
